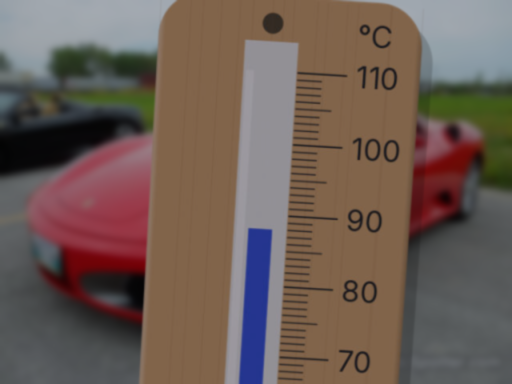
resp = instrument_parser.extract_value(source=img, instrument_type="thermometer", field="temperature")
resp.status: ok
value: 88 °C
